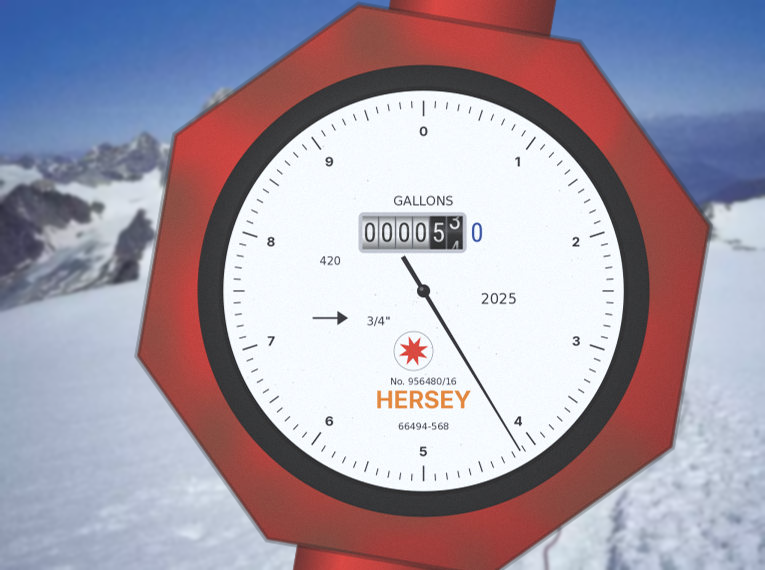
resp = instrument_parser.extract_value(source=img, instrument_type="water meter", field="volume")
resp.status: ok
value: 534.1 gal
